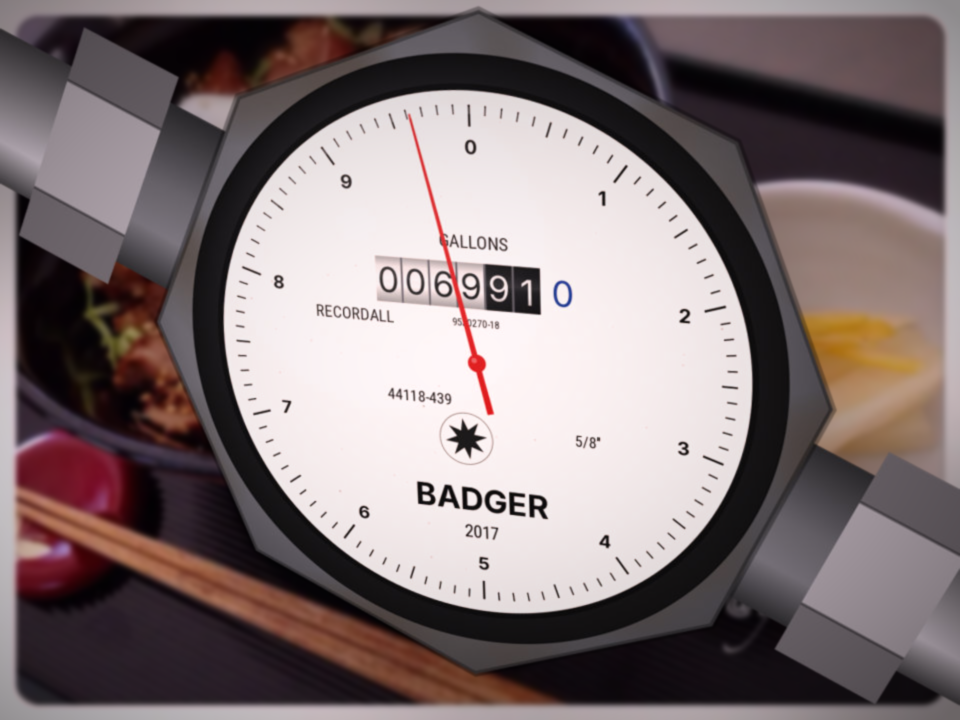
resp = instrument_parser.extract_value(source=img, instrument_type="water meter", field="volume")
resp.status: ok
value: 69909.6 gal
